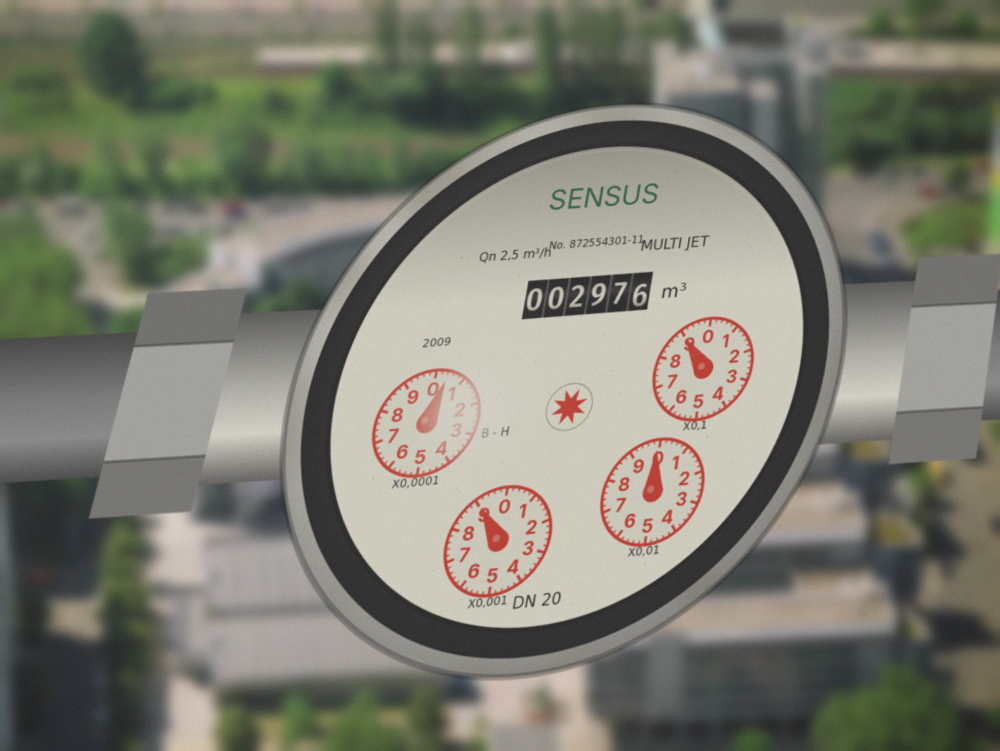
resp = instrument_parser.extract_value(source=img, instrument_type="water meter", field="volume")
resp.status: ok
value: 2975.8990 m³
